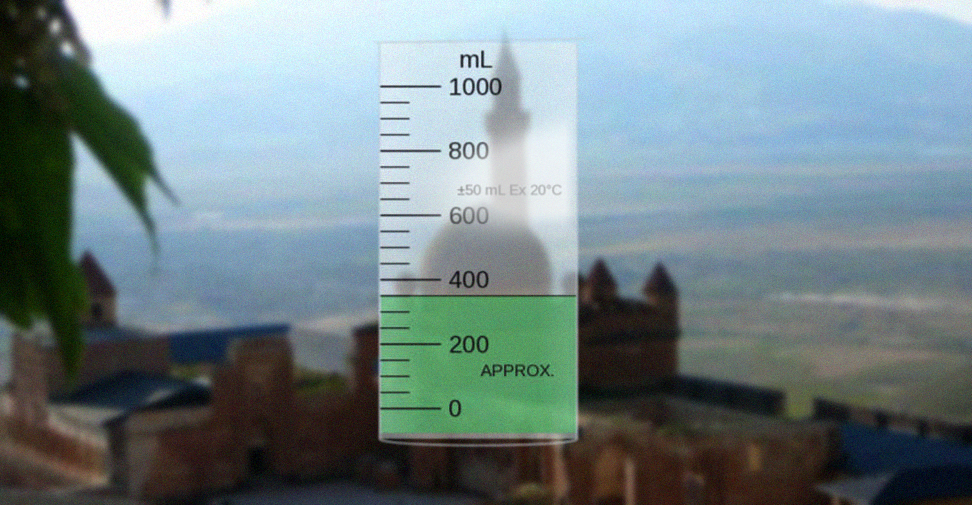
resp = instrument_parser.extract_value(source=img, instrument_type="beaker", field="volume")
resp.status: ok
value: 350 mL
